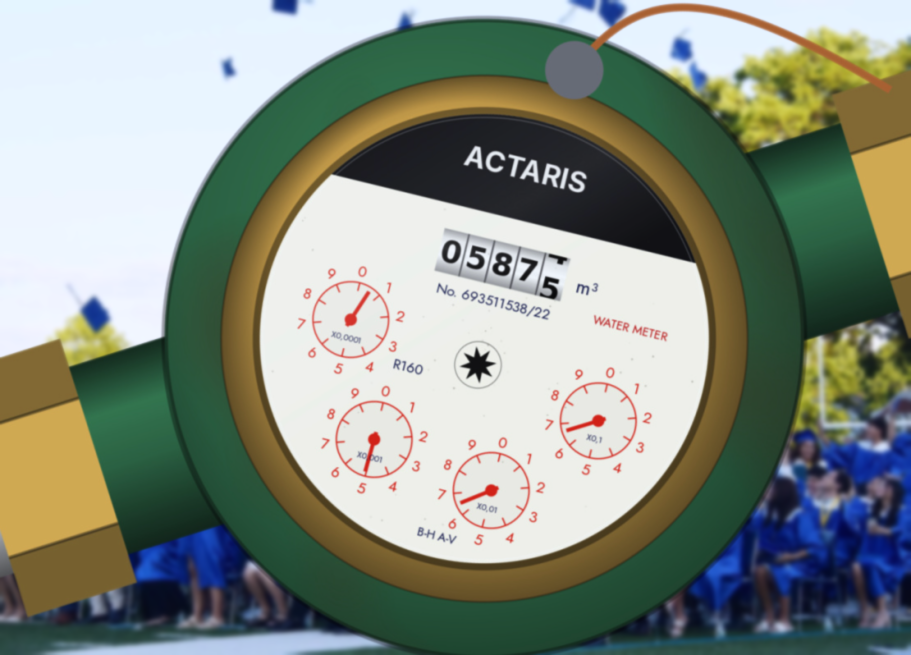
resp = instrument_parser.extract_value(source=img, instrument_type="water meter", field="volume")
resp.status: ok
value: 5874.6650 m³
